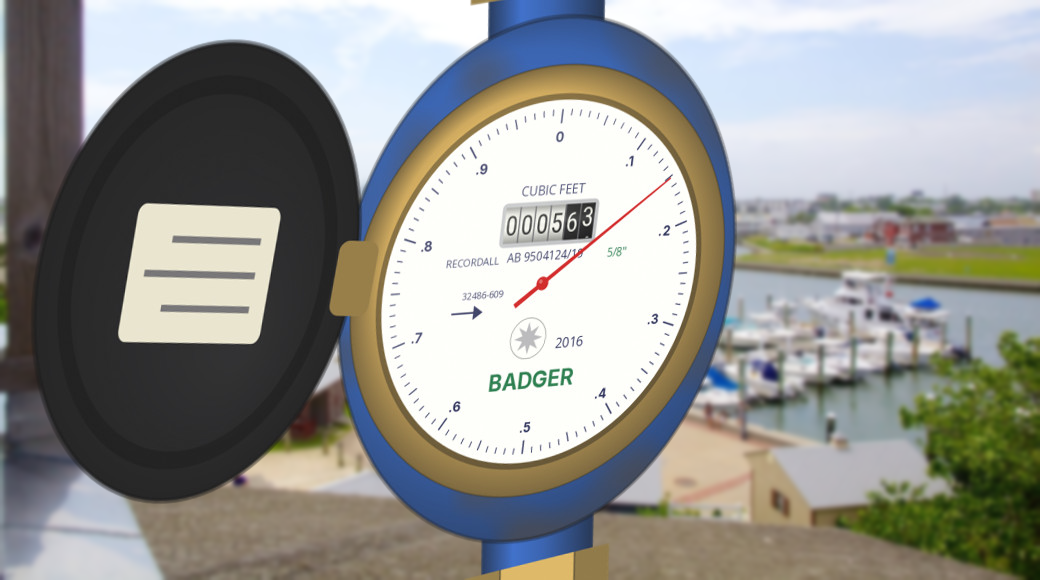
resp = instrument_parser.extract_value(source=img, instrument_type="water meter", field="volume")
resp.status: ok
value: 563.15 ft³
